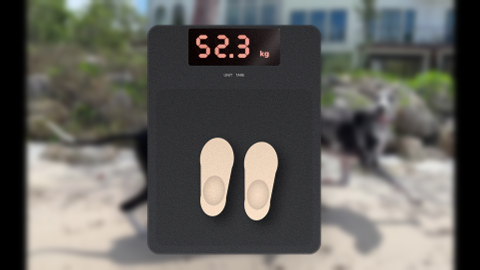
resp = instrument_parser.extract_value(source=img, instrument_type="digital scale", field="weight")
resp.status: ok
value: 52.3 kg
